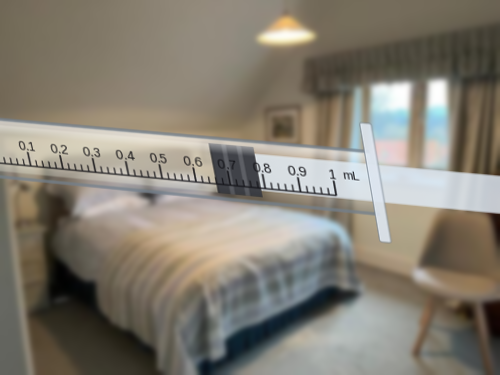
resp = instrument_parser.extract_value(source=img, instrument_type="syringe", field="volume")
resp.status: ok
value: 0.66 mL
